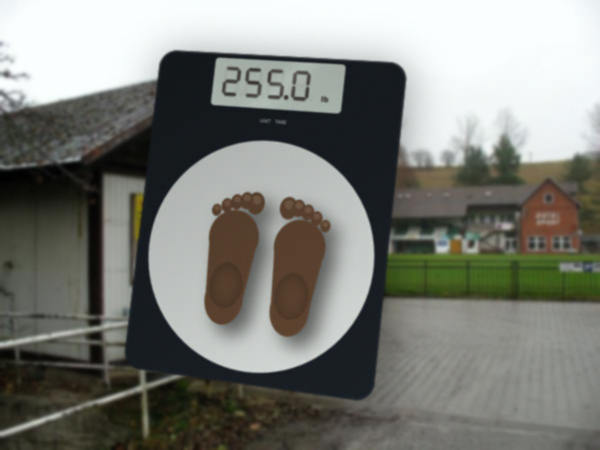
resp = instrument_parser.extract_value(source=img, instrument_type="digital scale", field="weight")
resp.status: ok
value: 255.0 lb
